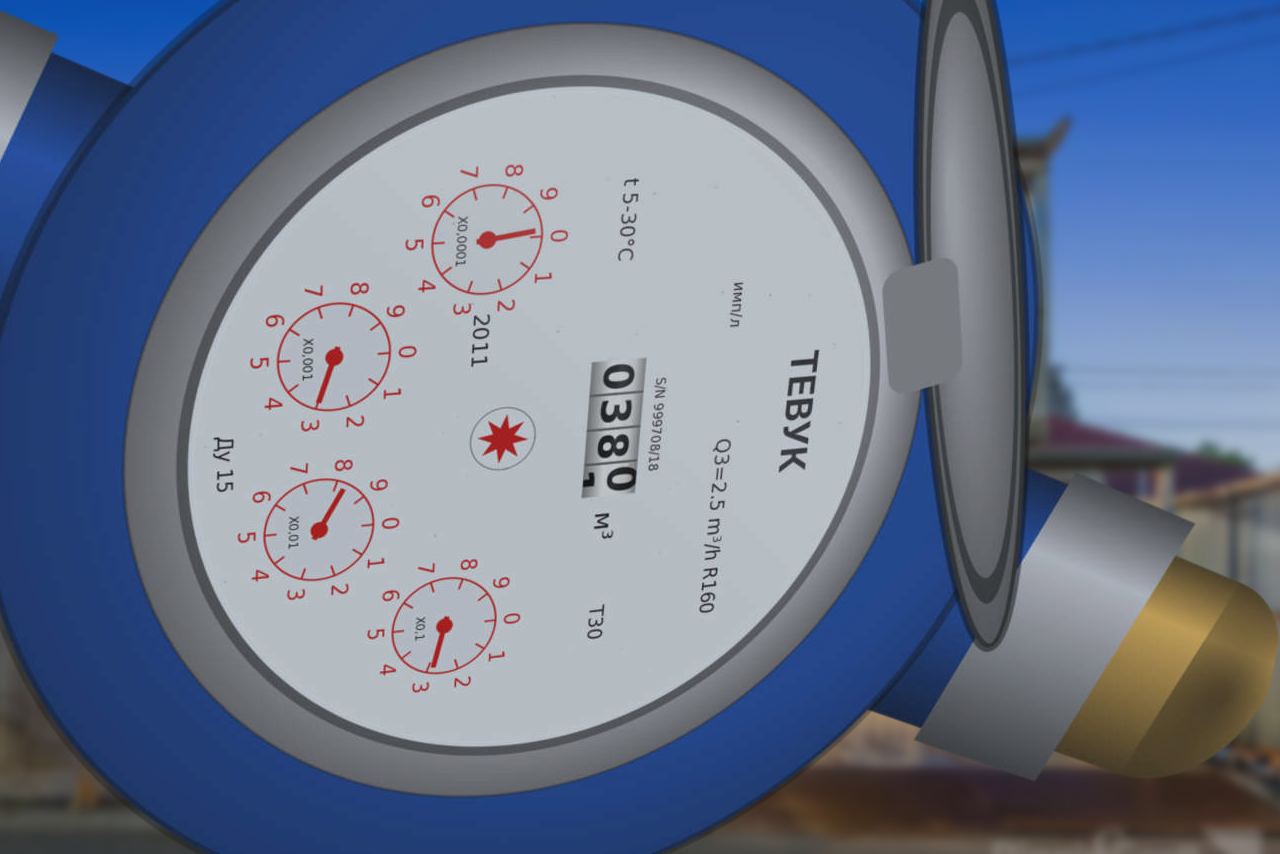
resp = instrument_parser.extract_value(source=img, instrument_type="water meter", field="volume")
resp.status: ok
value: 380.2829 m³
